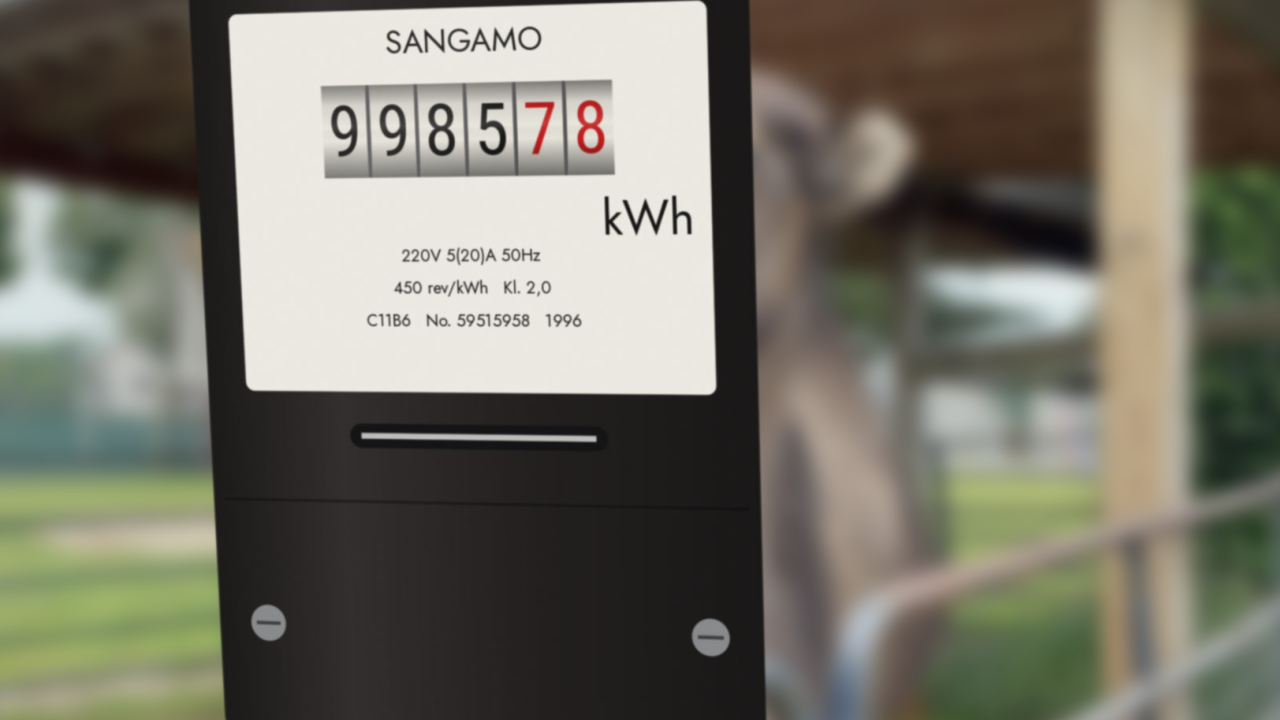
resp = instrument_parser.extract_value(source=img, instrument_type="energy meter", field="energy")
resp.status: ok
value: 9985.78 kWh
